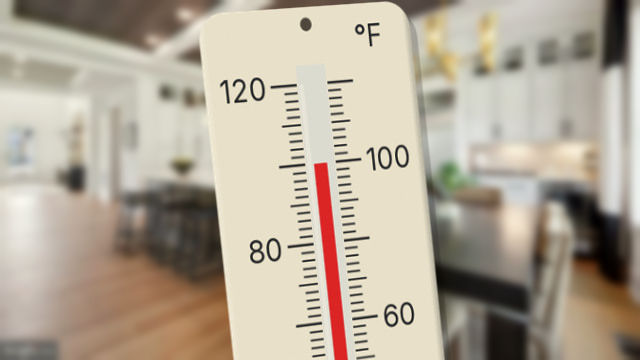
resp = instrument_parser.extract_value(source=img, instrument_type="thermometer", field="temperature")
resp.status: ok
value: 100 °F
